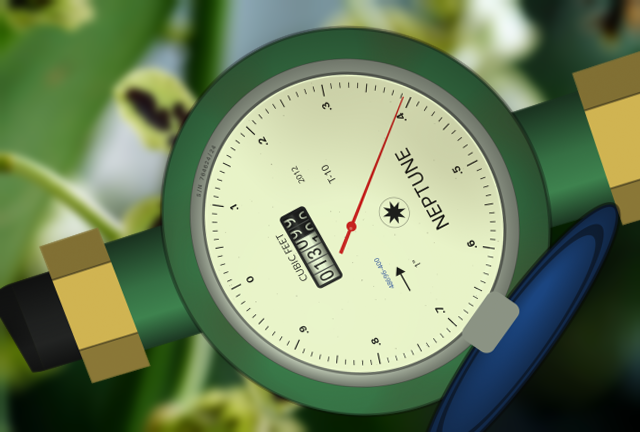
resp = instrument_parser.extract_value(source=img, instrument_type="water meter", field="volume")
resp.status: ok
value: 13099.39 ft³
